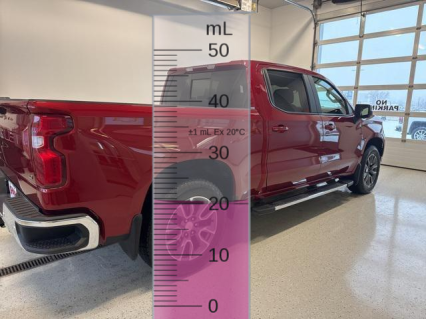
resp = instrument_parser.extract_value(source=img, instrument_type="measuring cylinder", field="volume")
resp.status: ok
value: 20 mL
